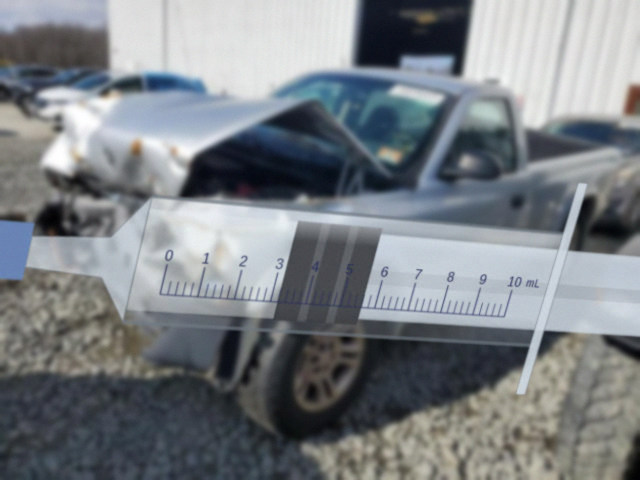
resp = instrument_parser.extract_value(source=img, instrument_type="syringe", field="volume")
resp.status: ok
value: 3.2 mL
